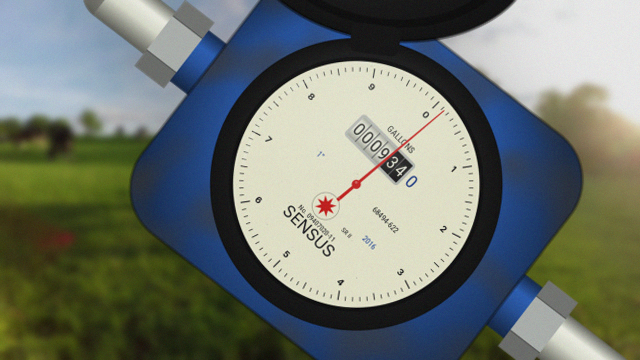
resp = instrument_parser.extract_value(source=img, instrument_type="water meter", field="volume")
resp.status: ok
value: 9340.1 gal
